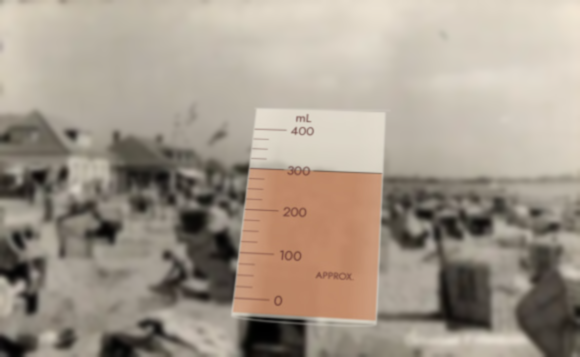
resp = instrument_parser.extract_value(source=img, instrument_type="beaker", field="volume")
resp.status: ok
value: 300 mL
